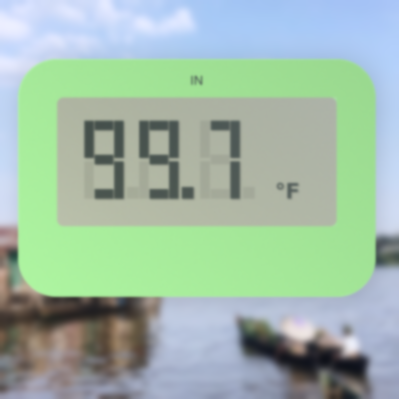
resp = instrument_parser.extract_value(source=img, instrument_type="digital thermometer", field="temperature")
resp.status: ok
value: 99.7 °F
